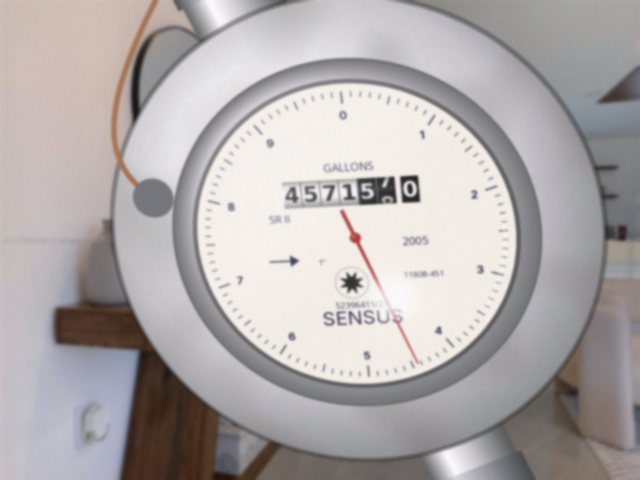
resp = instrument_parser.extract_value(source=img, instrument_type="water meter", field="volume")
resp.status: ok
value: 4571574.4 gal
